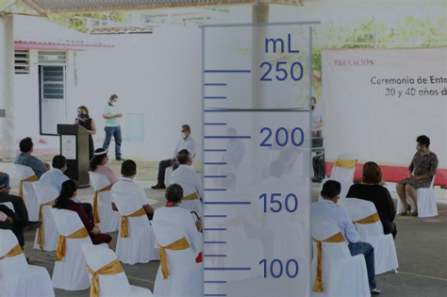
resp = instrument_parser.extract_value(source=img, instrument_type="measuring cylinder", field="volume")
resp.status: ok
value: 220 mL
